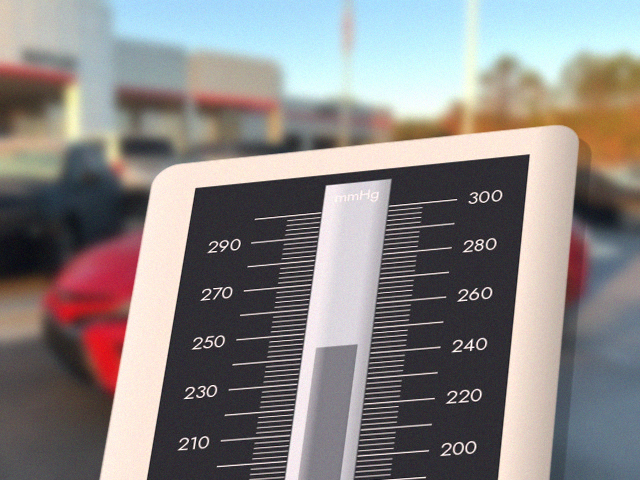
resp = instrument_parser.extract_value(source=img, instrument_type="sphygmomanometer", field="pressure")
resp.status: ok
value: 244 mmHg
